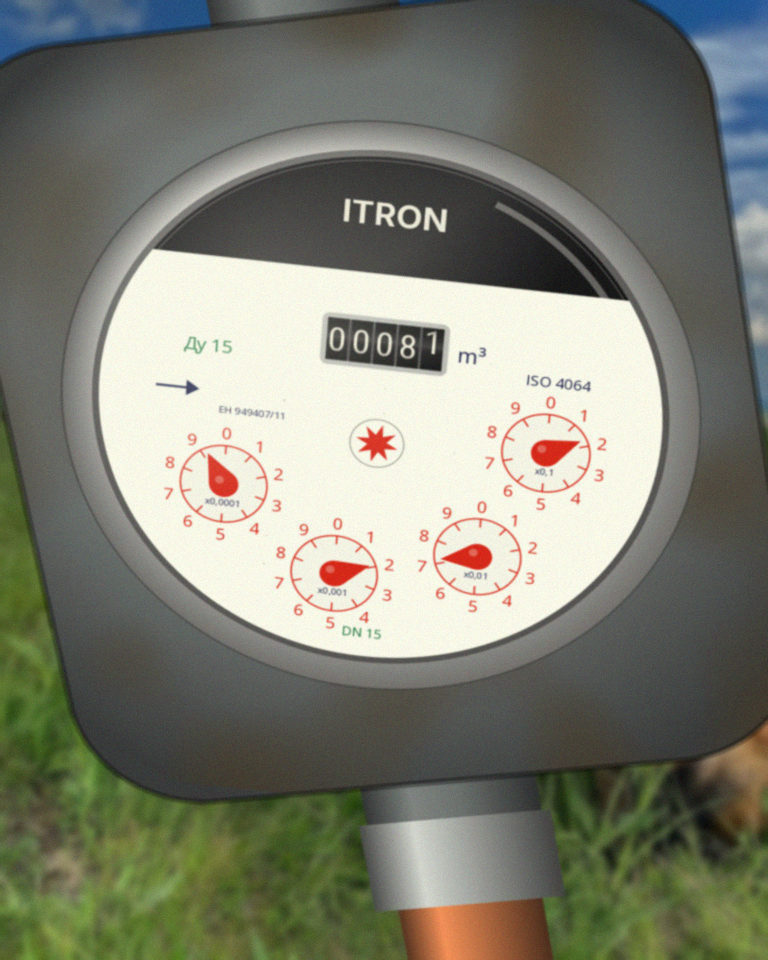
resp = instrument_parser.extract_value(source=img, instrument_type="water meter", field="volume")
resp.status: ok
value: 81.1719 m³
